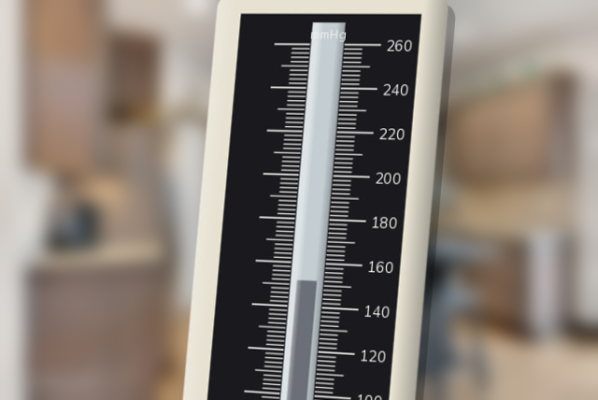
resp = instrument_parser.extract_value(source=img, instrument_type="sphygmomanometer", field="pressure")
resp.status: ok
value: 152 mmHg
